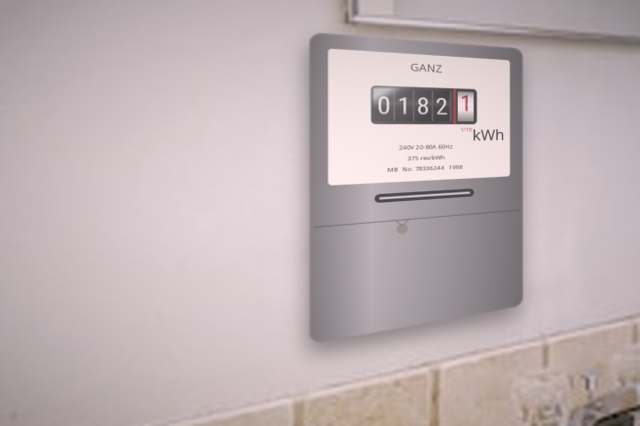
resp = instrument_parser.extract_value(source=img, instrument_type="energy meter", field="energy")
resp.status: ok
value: 182.1 kWh
